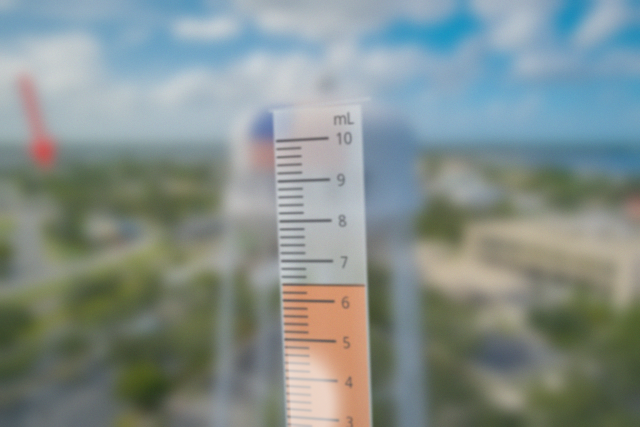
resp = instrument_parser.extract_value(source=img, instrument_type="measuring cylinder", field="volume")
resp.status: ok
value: 6.4 mL
